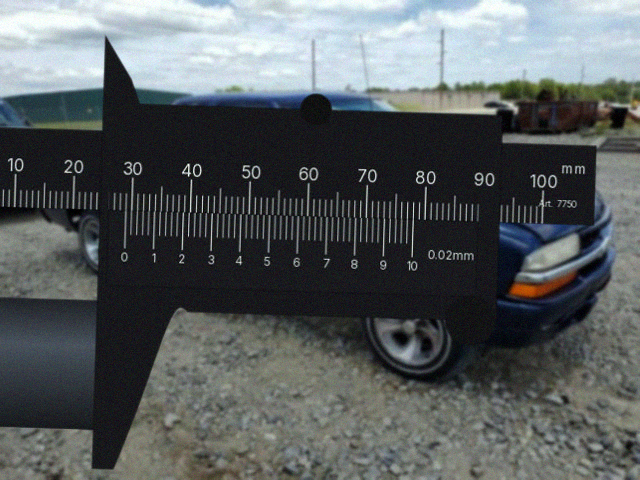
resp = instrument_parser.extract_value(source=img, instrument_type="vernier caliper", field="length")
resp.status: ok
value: 29.0 mm
